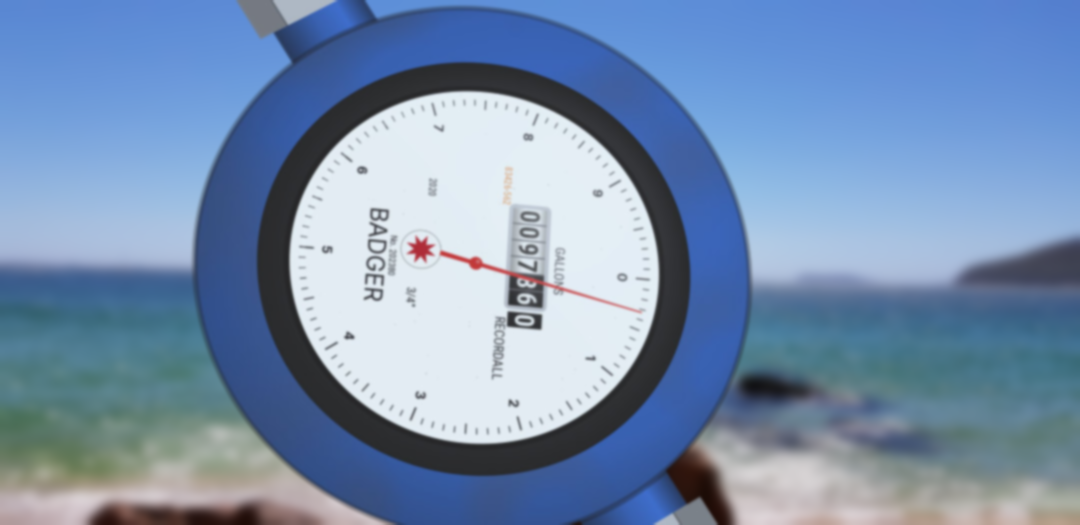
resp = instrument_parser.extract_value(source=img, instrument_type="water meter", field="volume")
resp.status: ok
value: 97860.3 gal
